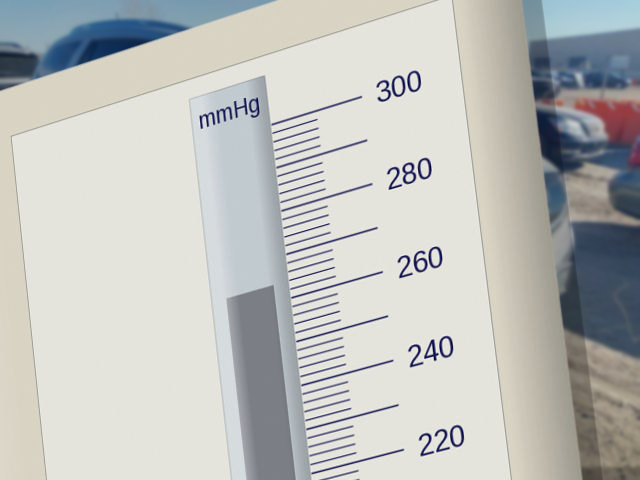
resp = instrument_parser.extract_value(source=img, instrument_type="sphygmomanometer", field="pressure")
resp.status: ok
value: 264 mmHg
